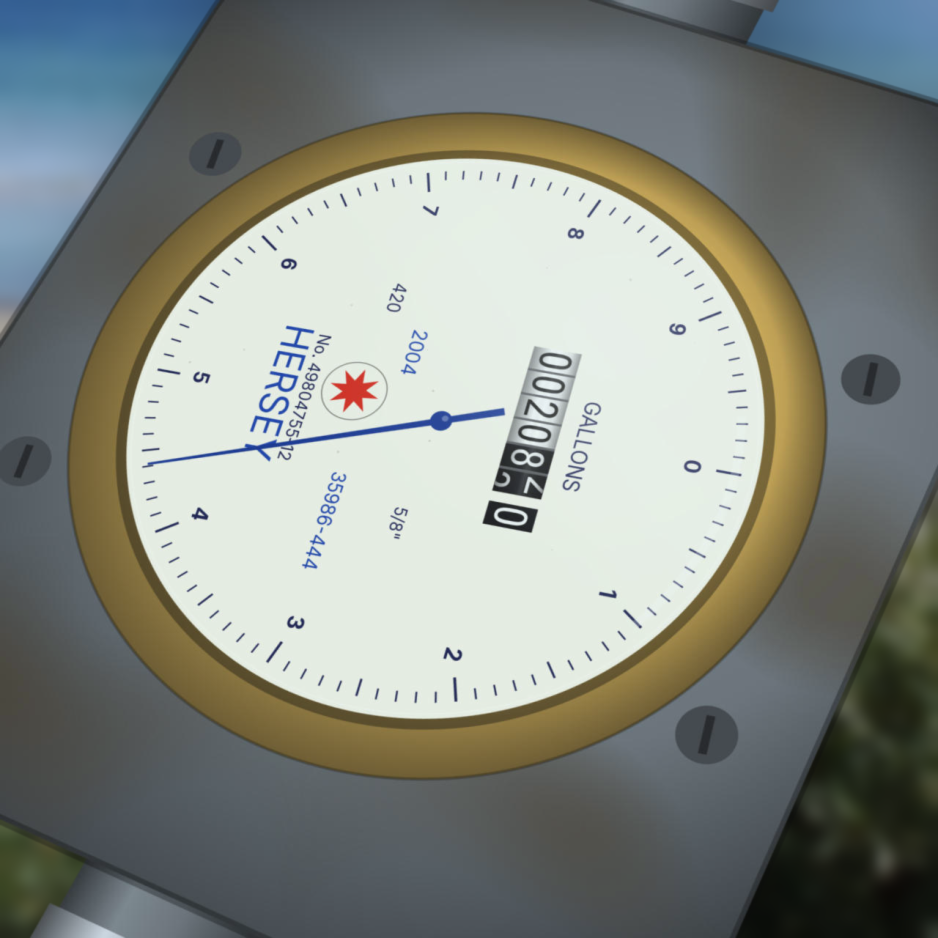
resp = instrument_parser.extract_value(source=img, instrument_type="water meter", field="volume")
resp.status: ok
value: 20824.4 gal
